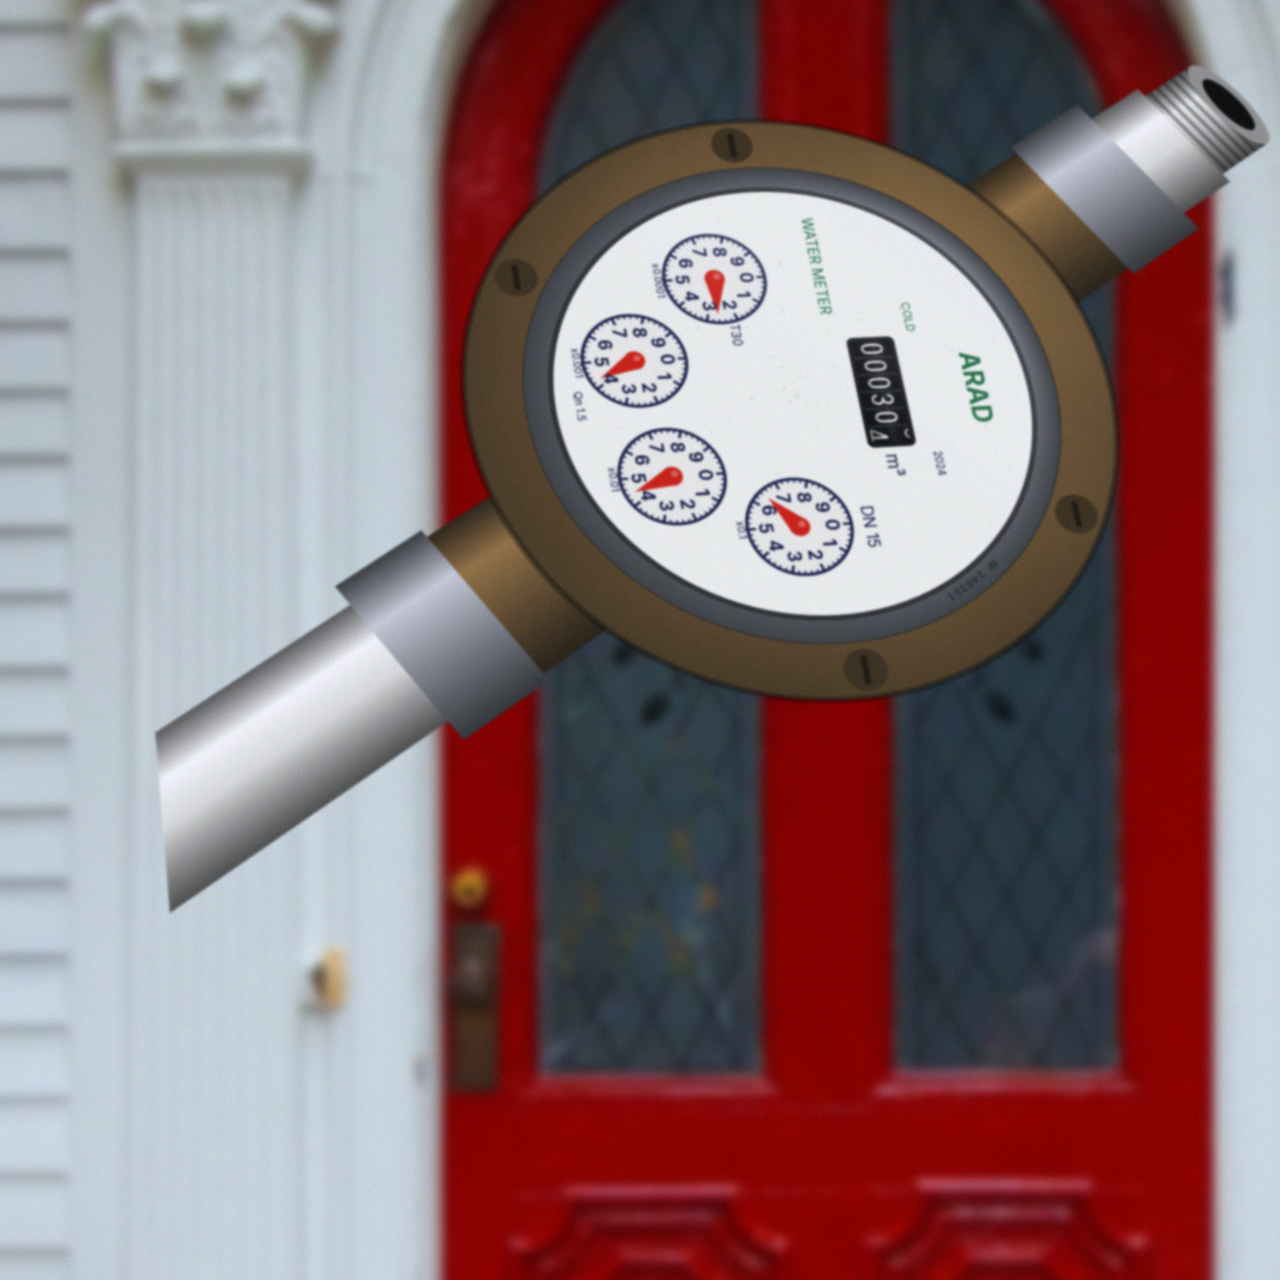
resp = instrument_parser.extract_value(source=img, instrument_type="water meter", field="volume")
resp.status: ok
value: 303.6442 m³
